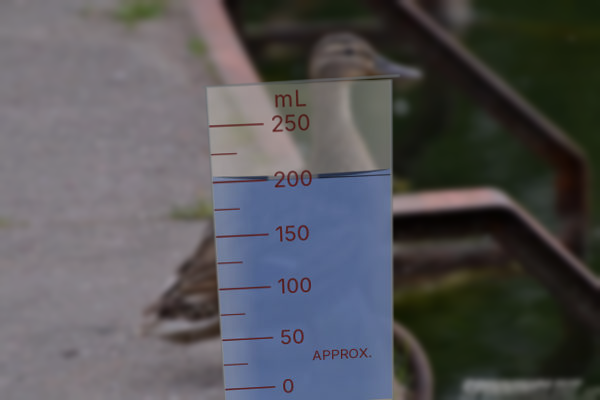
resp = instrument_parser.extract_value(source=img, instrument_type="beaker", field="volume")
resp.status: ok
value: 200 mL
